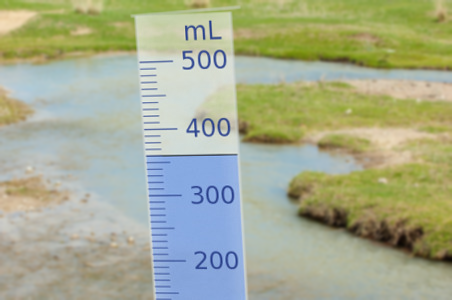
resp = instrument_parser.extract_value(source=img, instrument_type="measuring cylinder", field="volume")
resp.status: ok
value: 360 mL
